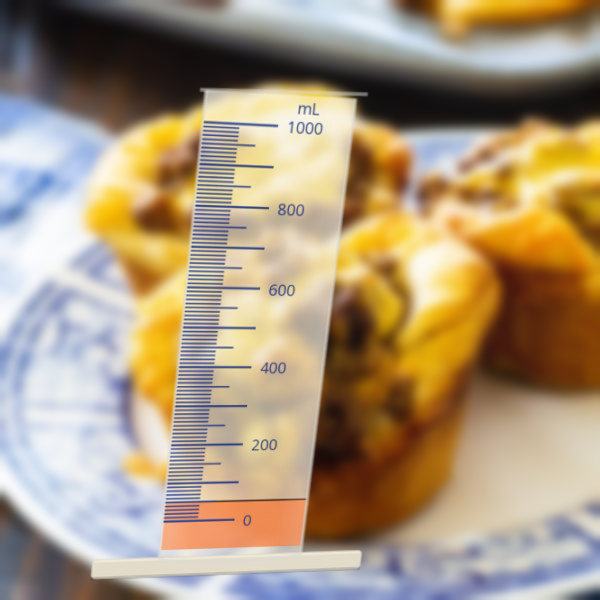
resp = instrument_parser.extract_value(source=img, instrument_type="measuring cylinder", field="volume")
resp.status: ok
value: 50 mL
